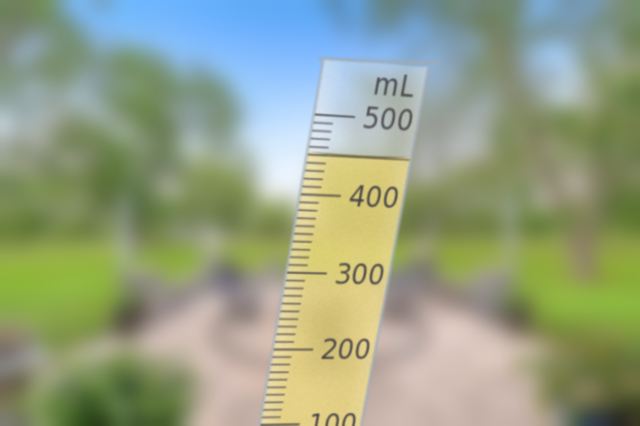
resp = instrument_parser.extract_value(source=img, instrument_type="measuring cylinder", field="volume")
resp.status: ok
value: 450 mL
